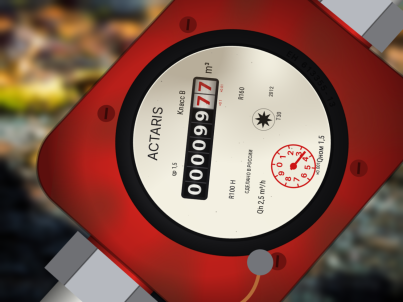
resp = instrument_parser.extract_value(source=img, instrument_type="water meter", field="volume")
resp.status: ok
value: 99.773 m³
